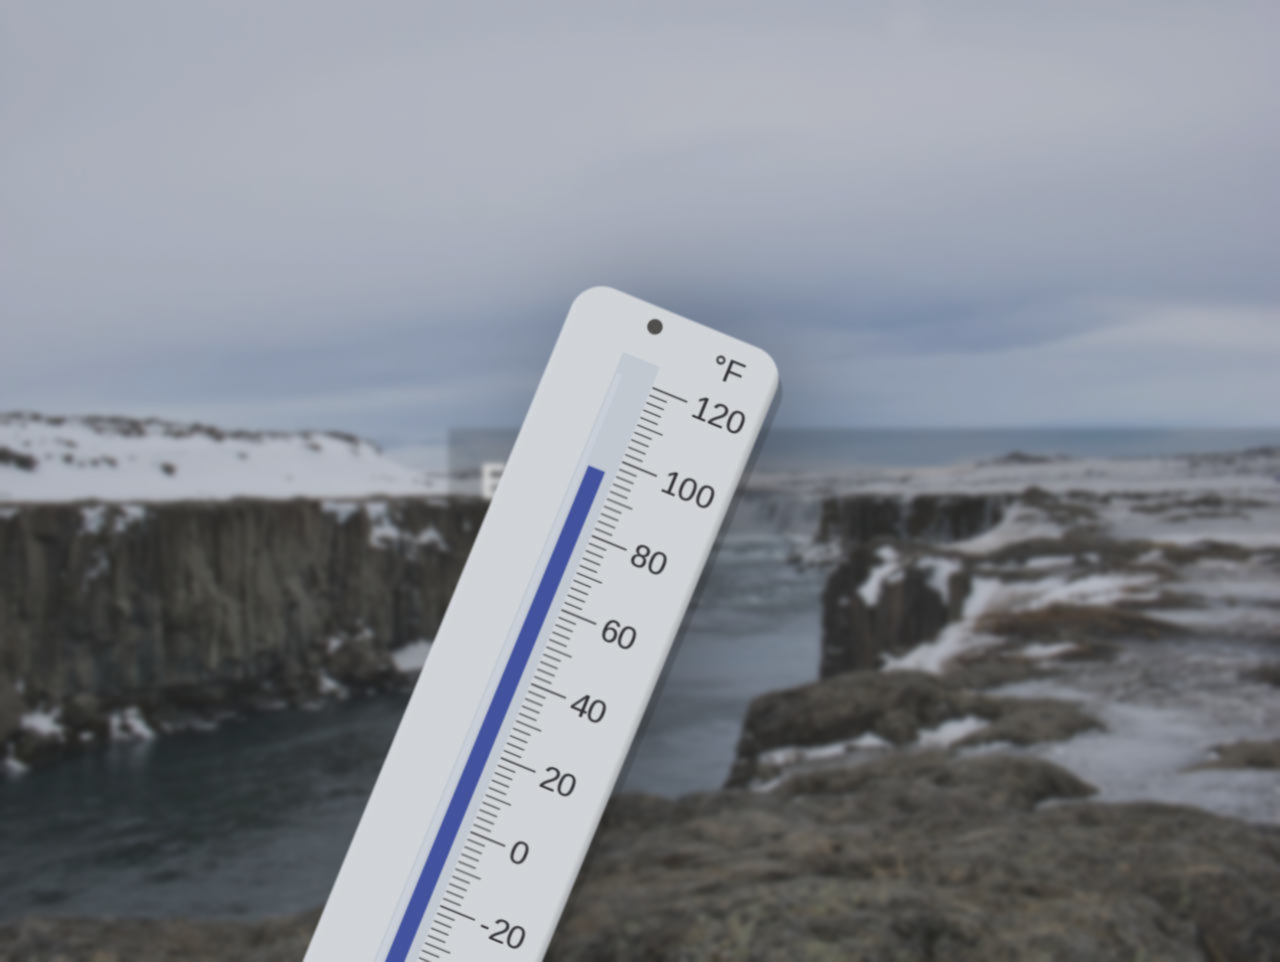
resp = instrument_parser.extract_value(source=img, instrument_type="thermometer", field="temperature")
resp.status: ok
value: 96 °F
